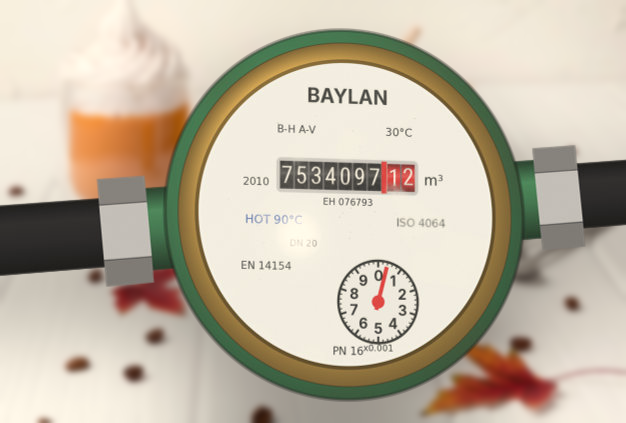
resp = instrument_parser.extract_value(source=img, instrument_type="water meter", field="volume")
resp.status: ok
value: 7534097.120 m³
